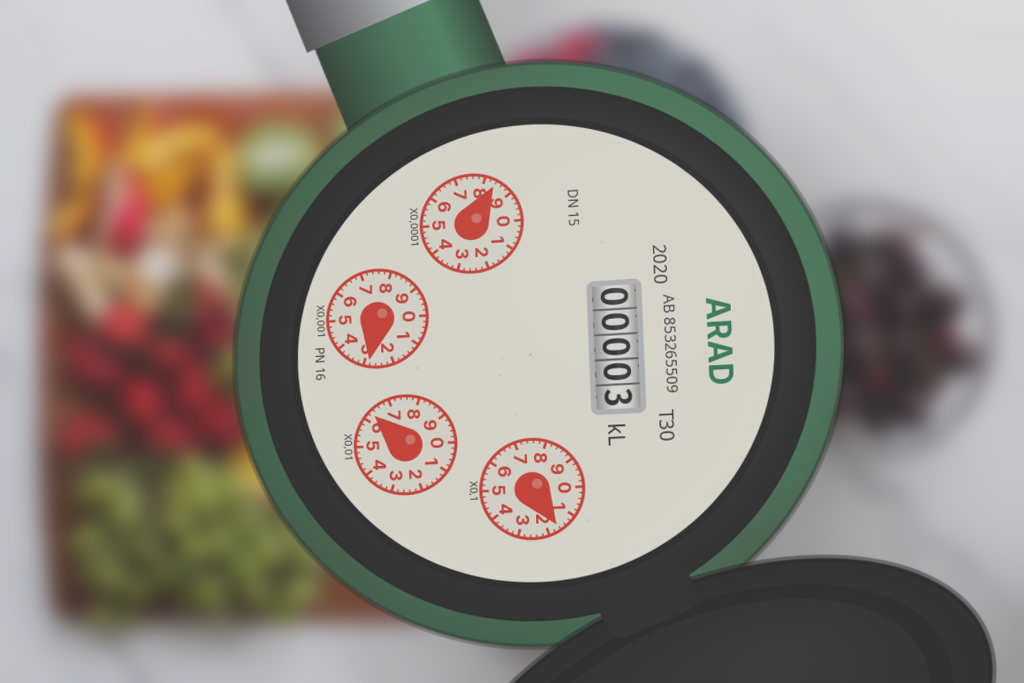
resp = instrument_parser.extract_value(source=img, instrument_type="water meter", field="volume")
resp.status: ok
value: 3.1628 kL
